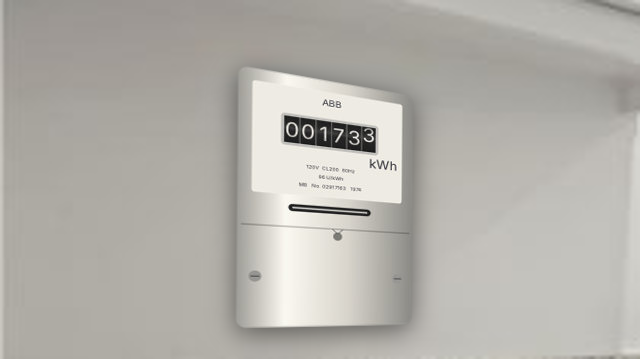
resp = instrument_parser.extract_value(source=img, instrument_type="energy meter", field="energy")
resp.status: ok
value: 1733 kWh
